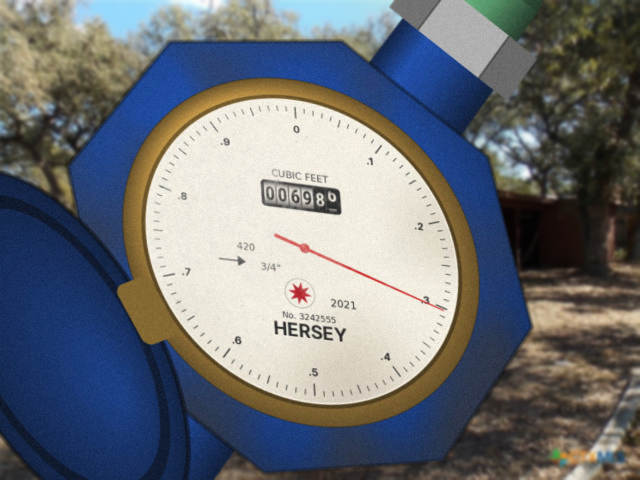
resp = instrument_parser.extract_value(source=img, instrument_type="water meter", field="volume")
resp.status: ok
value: 6986.30 ft³
